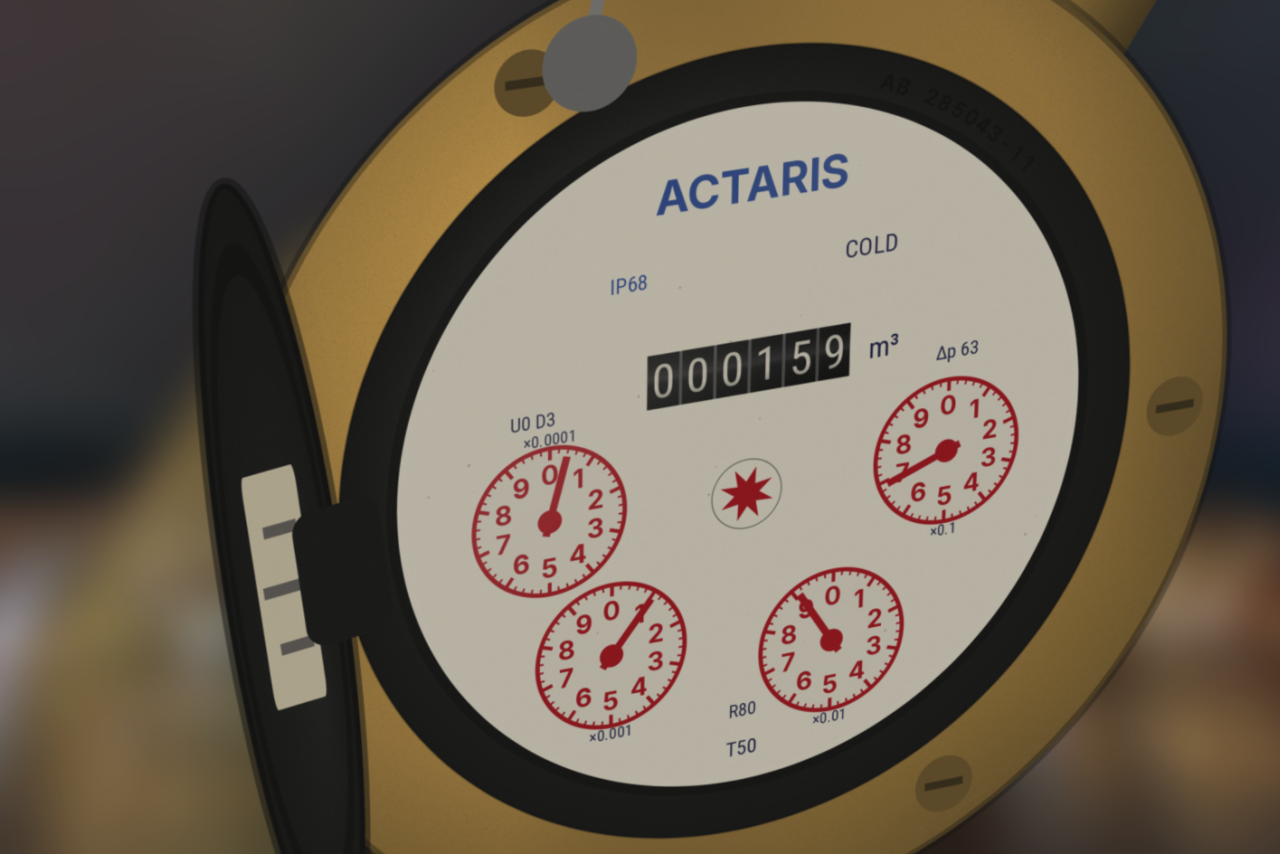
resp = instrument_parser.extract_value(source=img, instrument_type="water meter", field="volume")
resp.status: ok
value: 159.6910 m³
